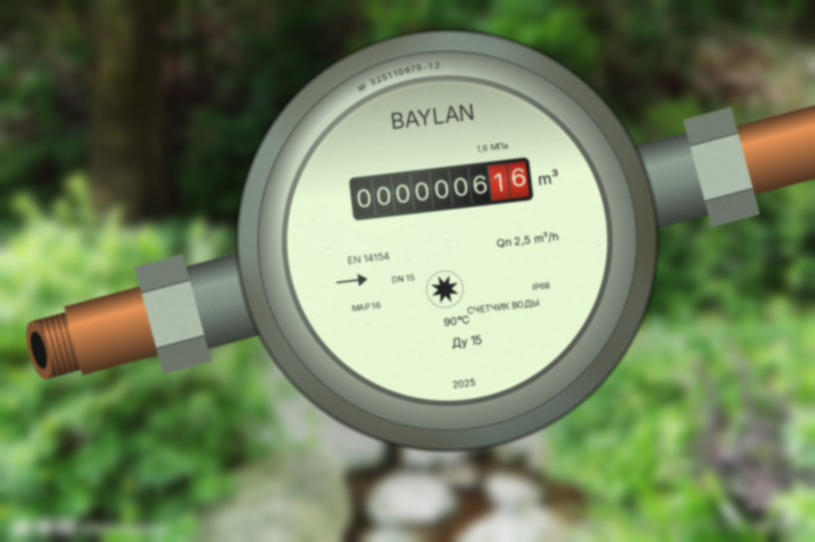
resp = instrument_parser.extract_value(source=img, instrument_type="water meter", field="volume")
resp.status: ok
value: 6.16 m³
